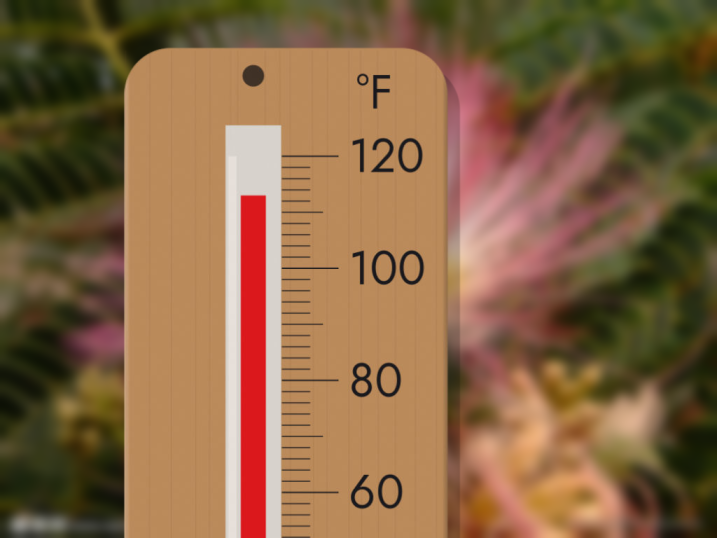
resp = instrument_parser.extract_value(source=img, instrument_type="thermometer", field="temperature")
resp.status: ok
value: 113 °F
